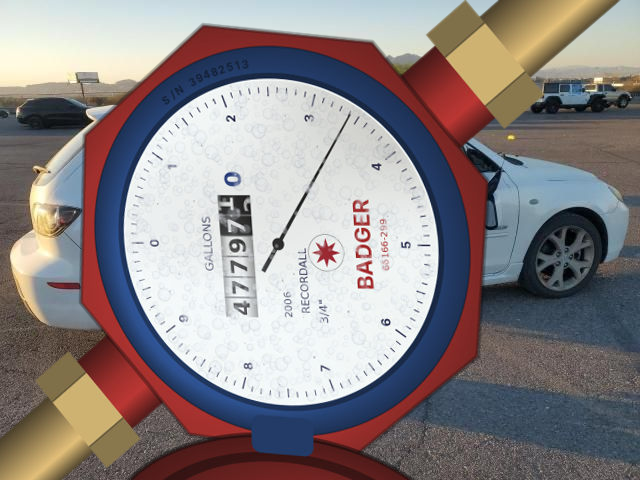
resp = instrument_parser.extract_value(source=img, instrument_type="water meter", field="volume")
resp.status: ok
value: 4779713.4 gal
